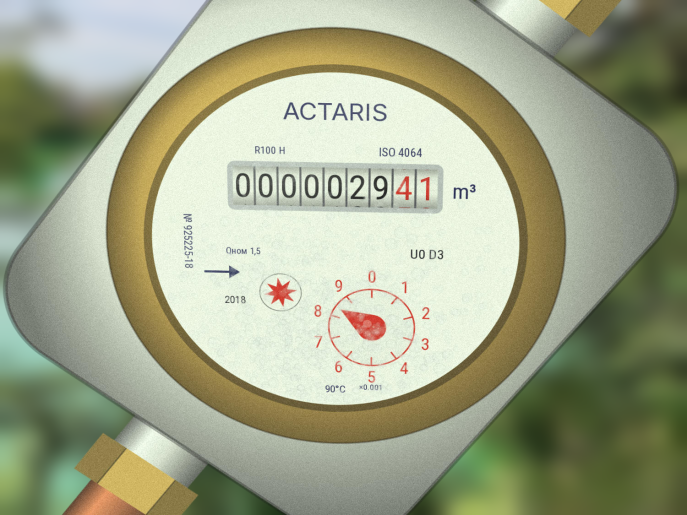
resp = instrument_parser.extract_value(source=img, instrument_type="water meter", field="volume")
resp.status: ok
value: 29.418 m³
